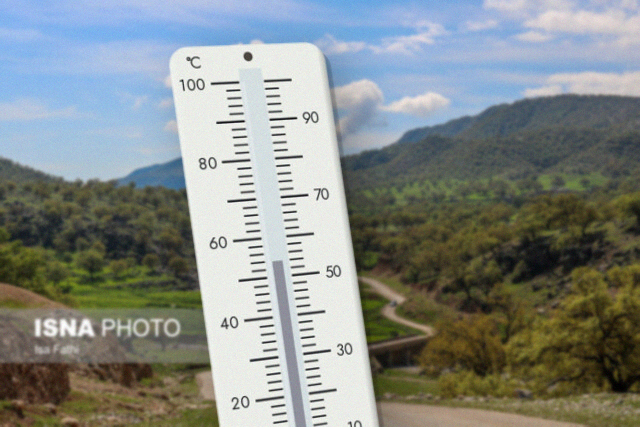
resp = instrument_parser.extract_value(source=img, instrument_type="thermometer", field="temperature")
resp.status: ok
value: 54 °C
